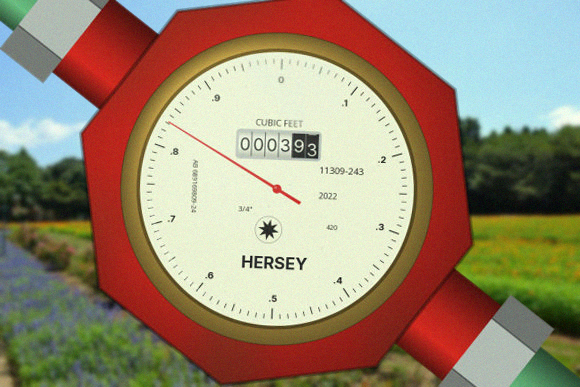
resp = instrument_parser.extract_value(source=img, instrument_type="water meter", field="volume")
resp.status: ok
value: 392.83 ft³
